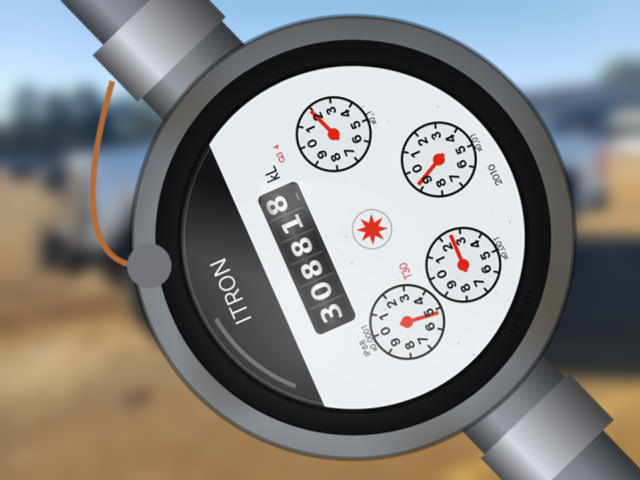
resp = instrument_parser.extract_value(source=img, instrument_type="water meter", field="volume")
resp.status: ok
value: 308818.1925 kL
